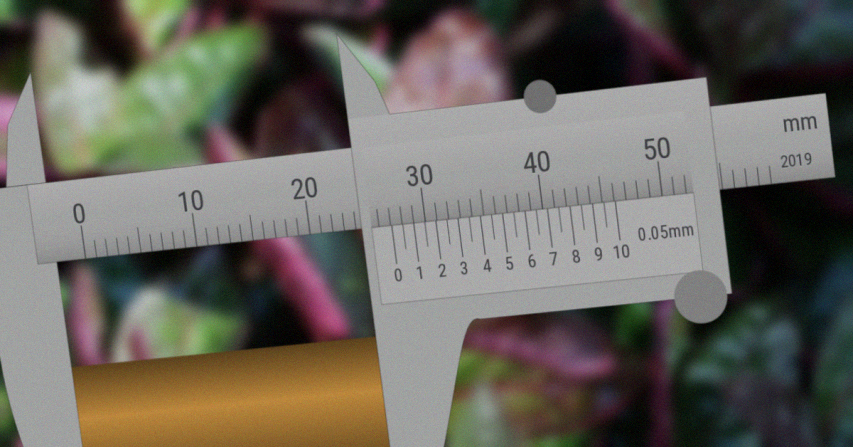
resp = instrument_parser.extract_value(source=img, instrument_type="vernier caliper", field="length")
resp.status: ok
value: 27.1 mm
